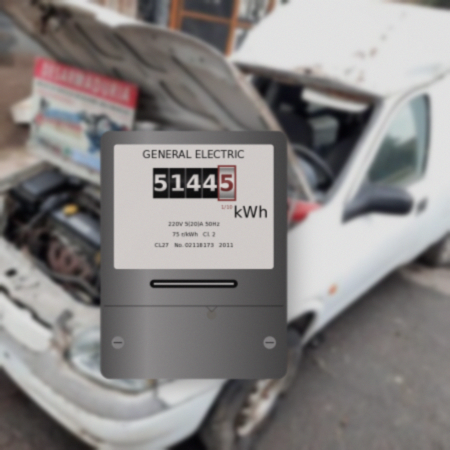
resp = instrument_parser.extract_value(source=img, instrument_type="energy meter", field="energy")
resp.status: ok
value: 5144.5 kWh
